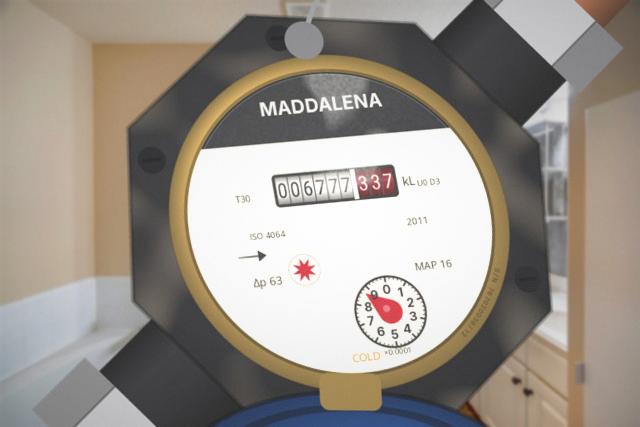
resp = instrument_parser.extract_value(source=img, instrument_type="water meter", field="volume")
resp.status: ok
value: 6777.3378 kL
